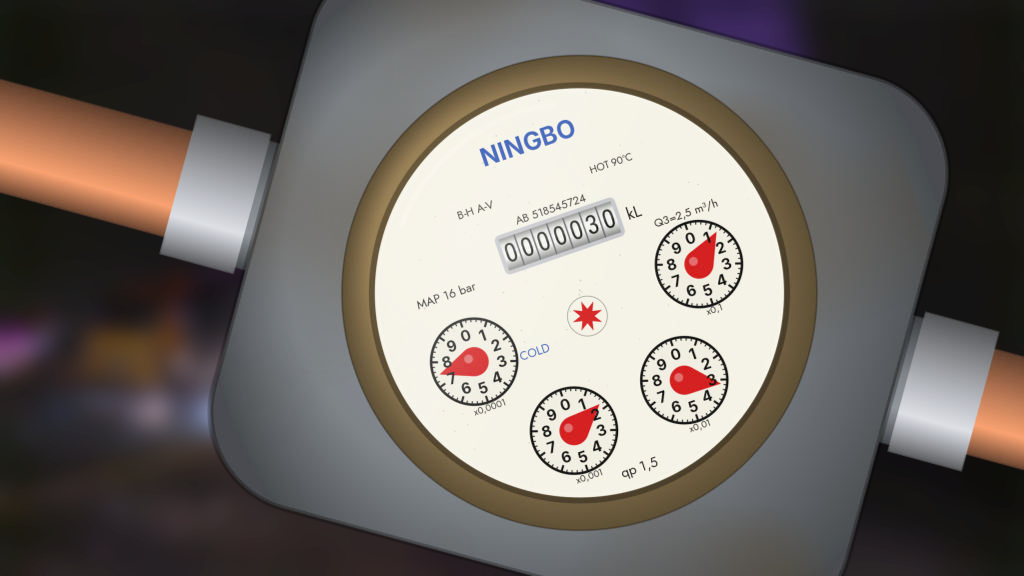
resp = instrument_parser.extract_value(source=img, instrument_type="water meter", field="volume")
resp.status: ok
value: 30.1317 kL
